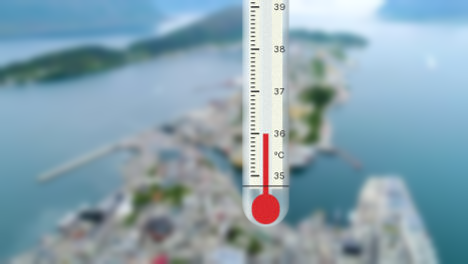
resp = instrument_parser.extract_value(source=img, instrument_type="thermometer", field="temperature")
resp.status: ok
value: 36 °C
